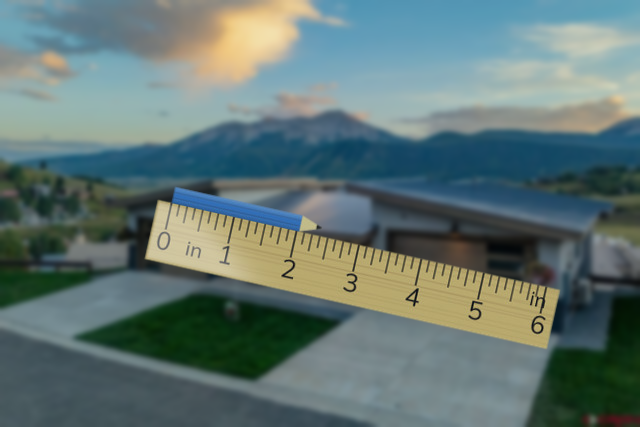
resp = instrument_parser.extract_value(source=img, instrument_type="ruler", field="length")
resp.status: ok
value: 2.375 in
